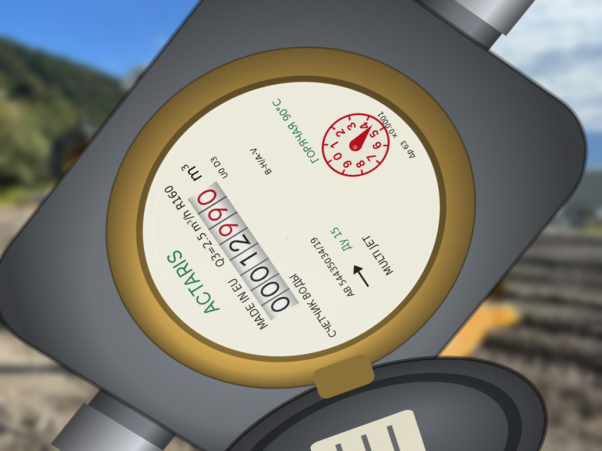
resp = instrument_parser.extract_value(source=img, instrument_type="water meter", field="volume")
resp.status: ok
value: 12.9904 m³
